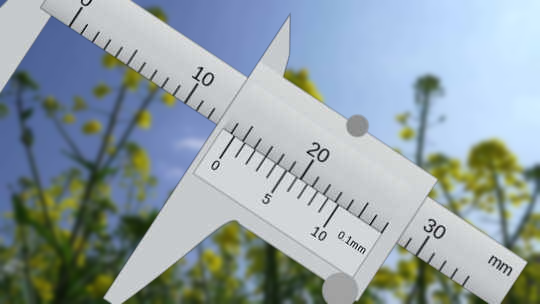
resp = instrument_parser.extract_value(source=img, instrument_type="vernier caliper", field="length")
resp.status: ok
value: 14.3 mm
